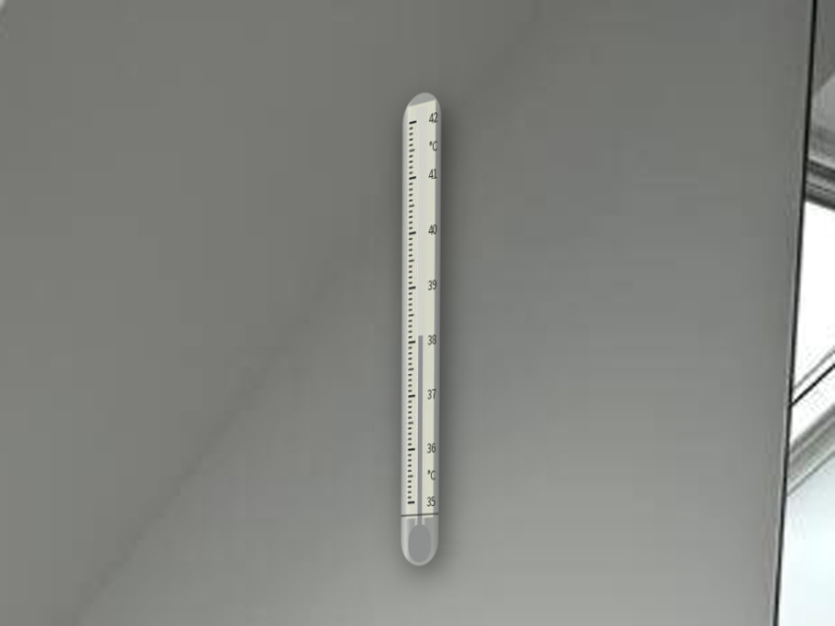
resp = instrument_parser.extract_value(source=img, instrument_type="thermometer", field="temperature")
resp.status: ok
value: 38.1 °C
